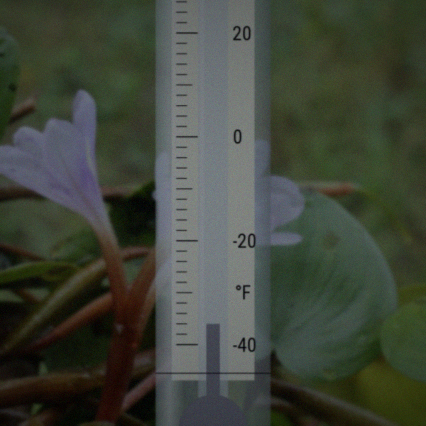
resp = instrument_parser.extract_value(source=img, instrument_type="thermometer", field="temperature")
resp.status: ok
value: -36 °F
